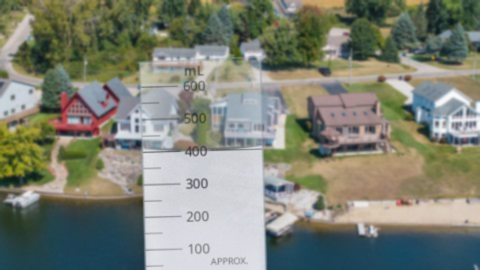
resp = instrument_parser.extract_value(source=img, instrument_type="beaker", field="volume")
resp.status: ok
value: 400 mL
